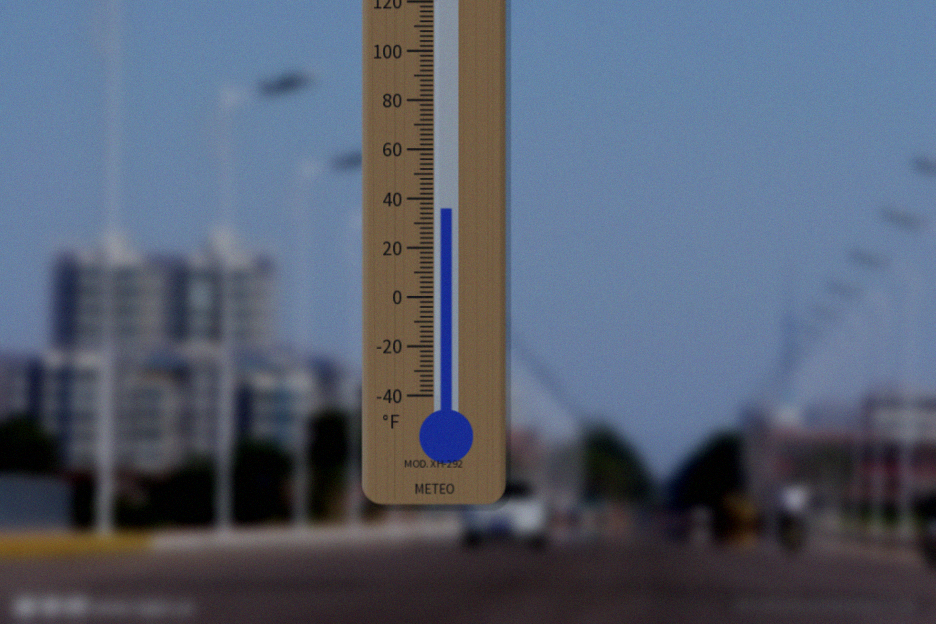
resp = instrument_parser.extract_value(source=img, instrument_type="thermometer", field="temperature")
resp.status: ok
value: 36 °F
